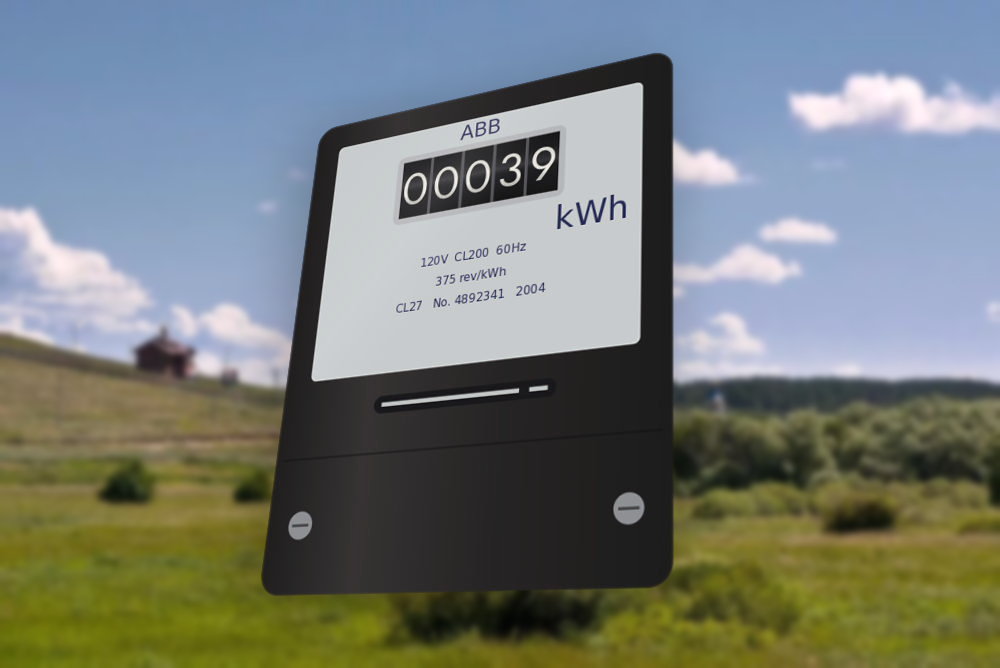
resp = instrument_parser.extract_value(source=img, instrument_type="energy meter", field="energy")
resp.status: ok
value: 39 kWh
